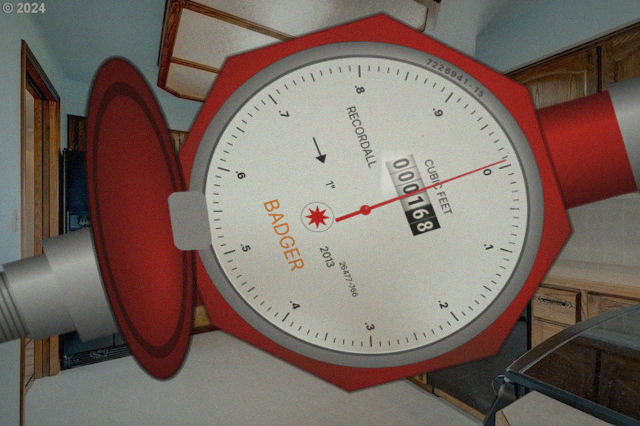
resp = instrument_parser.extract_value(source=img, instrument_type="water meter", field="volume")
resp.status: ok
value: 167.99 ft³
